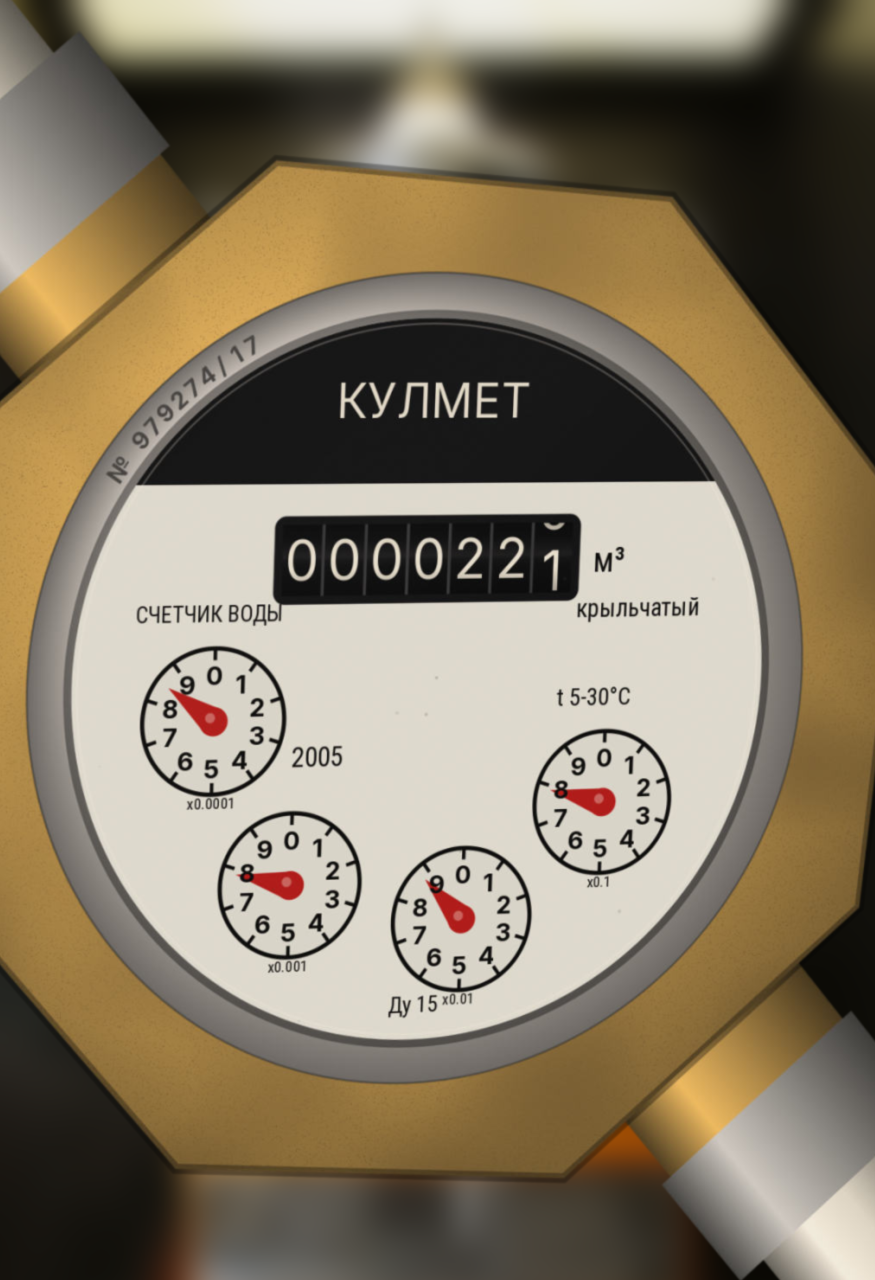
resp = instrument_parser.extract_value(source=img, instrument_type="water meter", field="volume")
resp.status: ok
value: 220.7878 m³
